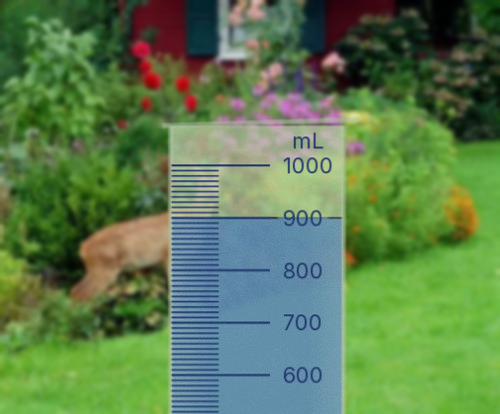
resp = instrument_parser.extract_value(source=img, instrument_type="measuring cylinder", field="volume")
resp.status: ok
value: 900 mL
